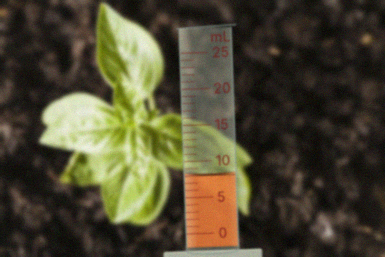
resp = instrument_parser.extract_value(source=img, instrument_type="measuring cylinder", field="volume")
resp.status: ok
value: 8 mL
